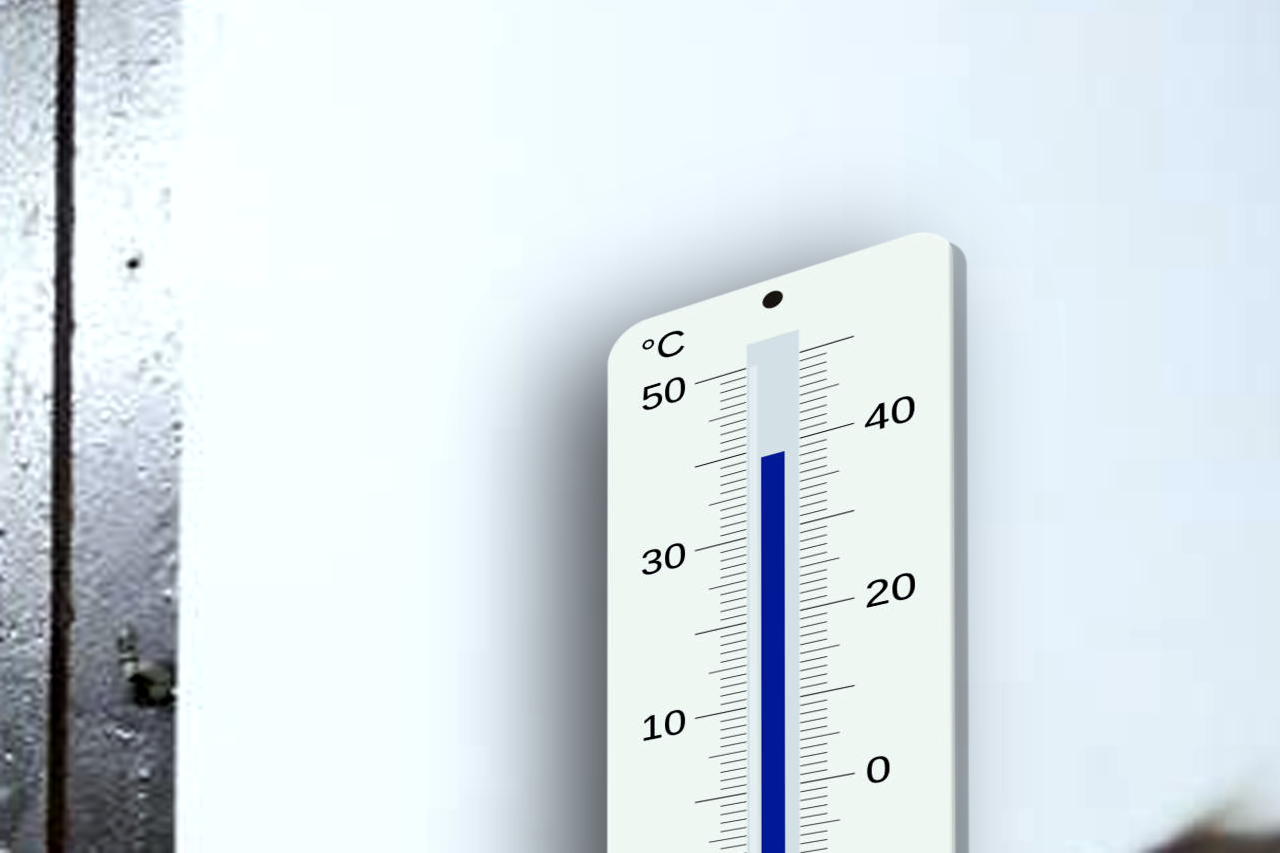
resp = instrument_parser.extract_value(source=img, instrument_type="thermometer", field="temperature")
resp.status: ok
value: 39 °C
